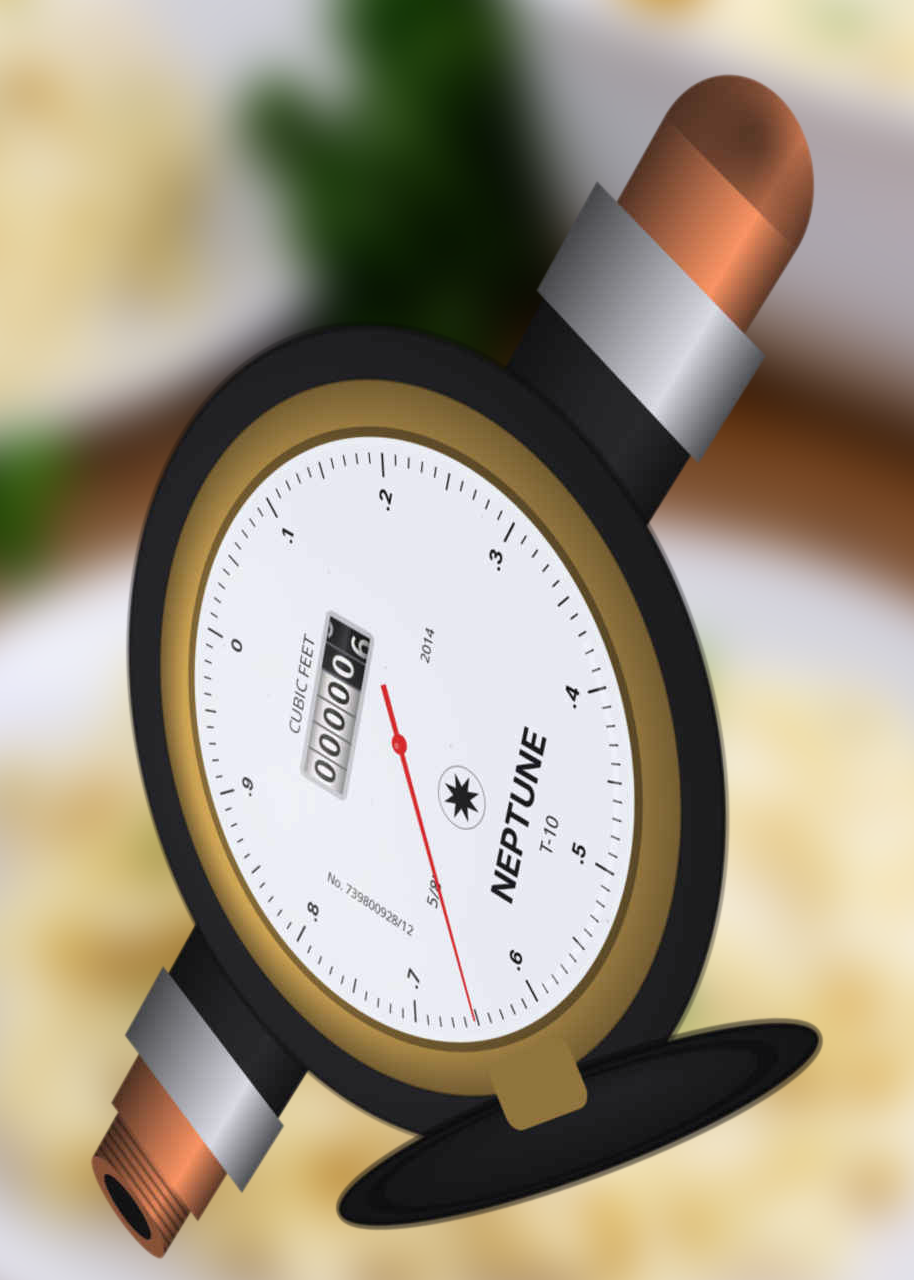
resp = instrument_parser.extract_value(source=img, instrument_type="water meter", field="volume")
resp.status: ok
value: 5.65 ft³
